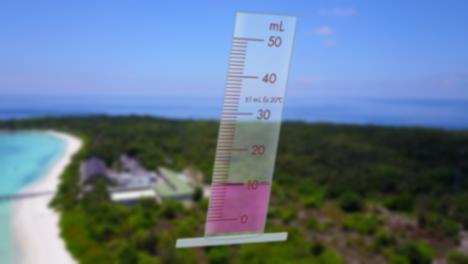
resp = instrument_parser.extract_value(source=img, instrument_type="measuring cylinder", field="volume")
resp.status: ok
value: 10 mL
